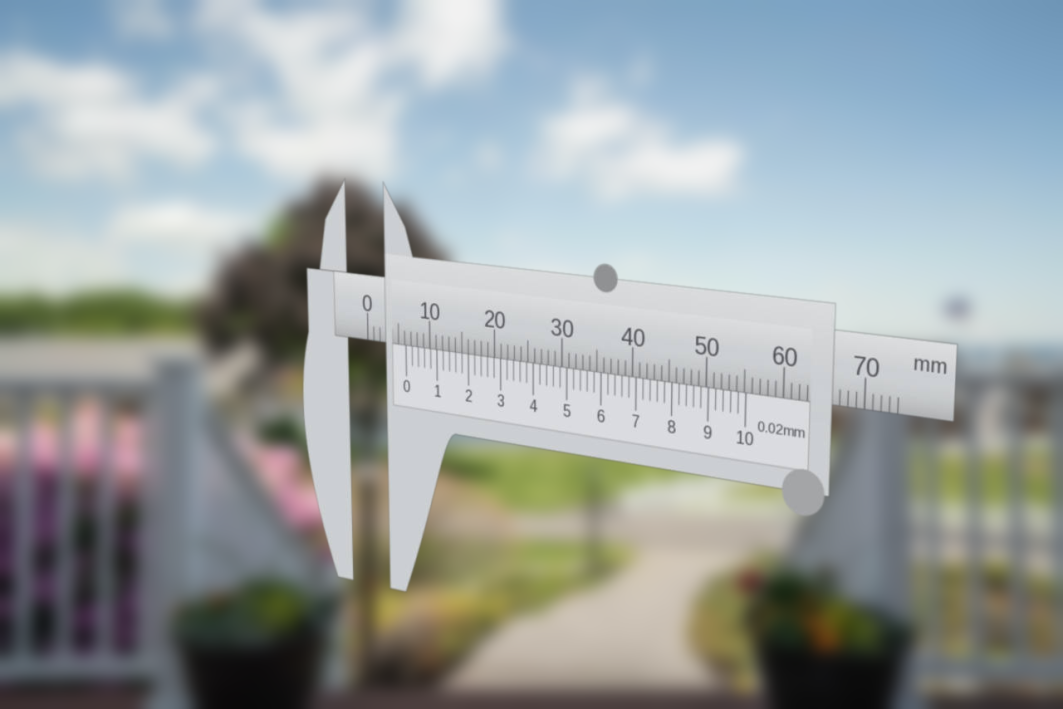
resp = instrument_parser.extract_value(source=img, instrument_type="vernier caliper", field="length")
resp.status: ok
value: 6.2 mm
